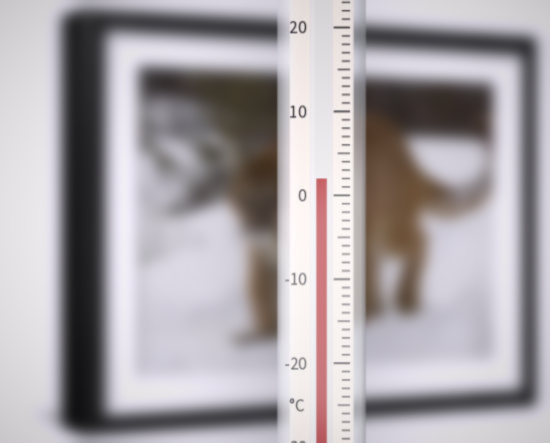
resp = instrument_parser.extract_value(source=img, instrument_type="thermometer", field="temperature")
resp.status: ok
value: 2 °C
